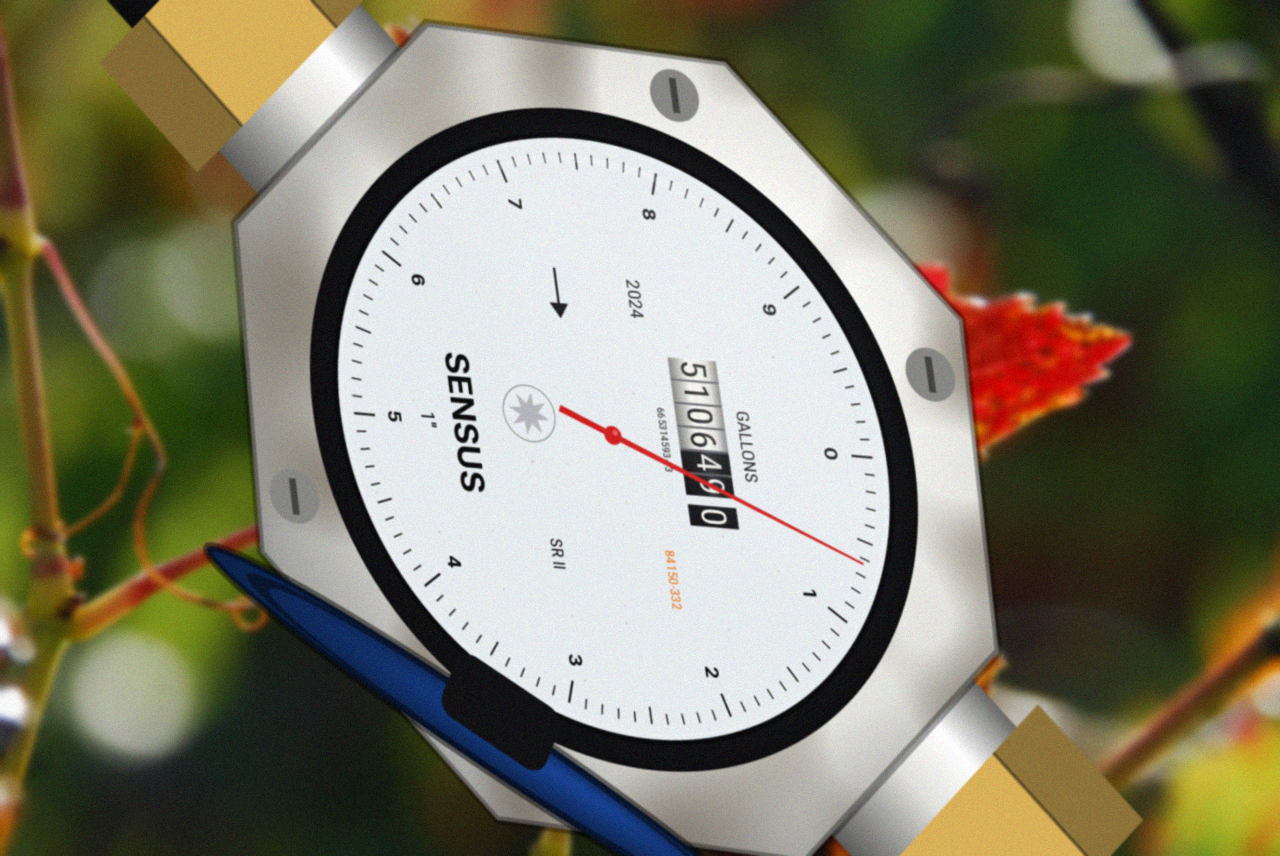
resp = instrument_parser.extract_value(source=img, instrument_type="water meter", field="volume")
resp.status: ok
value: 5106490.6 gal
